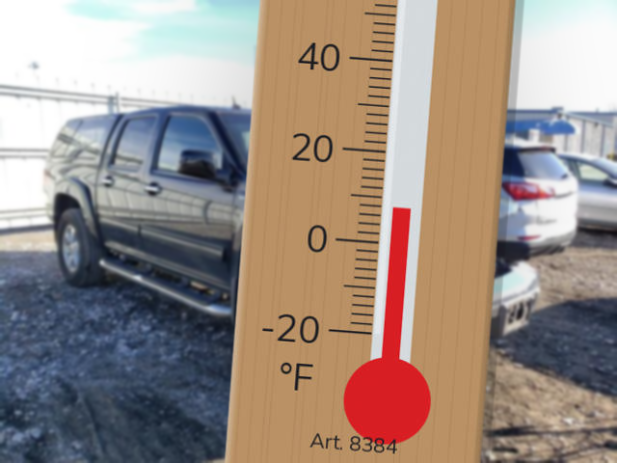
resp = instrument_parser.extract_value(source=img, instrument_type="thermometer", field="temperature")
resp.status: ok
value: 8 °F
